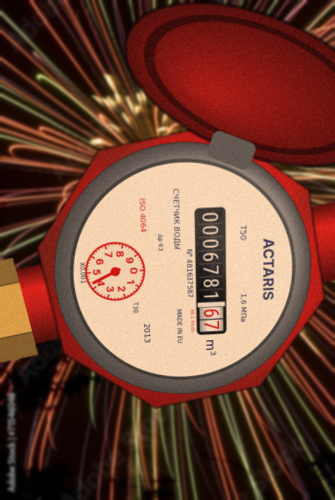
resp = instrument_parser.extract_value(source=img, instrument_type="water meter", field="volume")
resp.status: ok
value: 6781.674 m³
